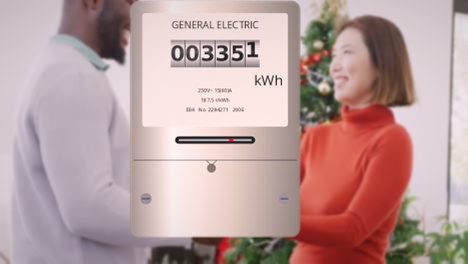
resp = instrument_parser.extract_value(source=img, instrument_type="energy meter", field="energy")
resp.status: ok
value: 3351 kWh
